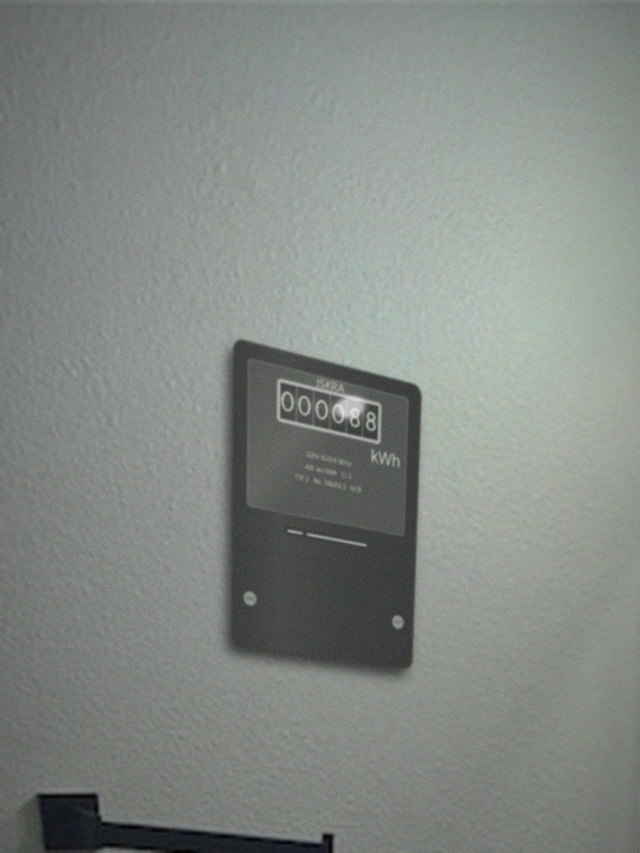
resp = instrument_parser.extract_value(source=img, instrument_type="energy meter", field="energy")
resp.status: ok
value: 88 kWh
